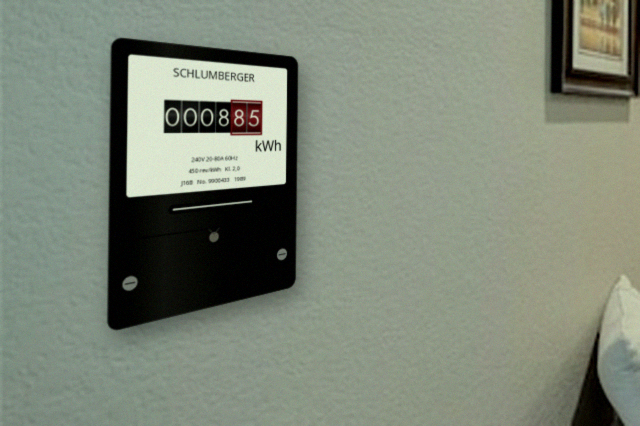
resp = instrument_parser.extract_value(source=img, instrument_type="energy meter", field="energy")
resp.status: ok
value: 8.85 kWh
